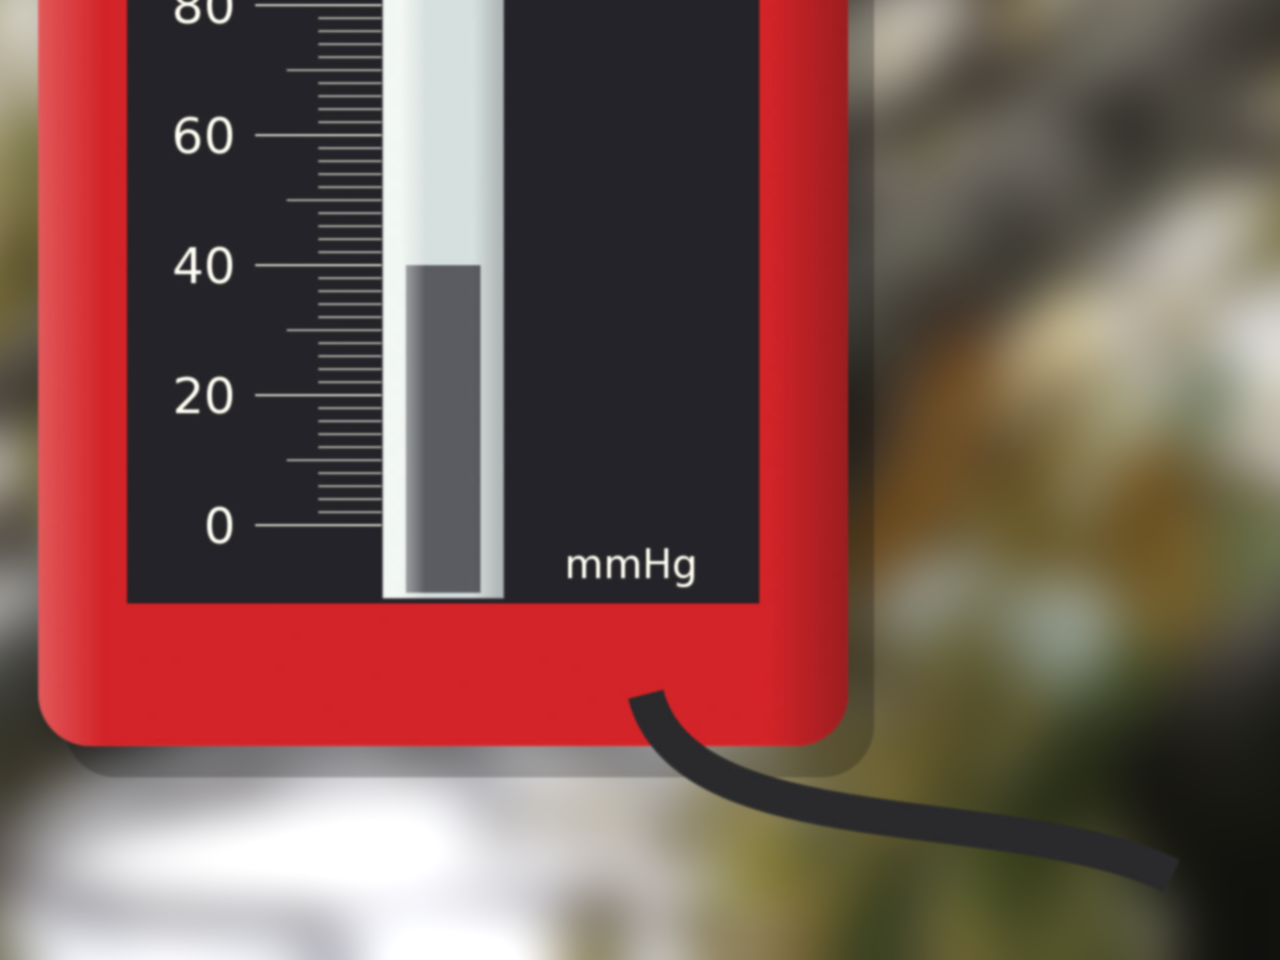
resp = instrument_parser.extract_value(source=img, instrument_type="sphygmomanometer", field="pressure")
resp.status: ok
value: 40 mmHg
